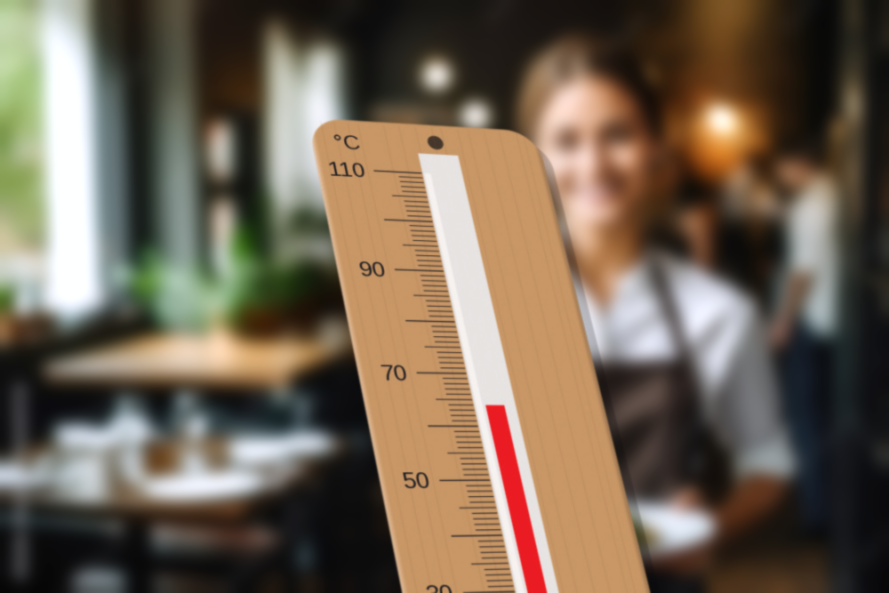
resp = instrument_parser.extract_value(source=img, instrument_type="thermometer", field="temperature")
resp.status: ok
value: 64 °C
